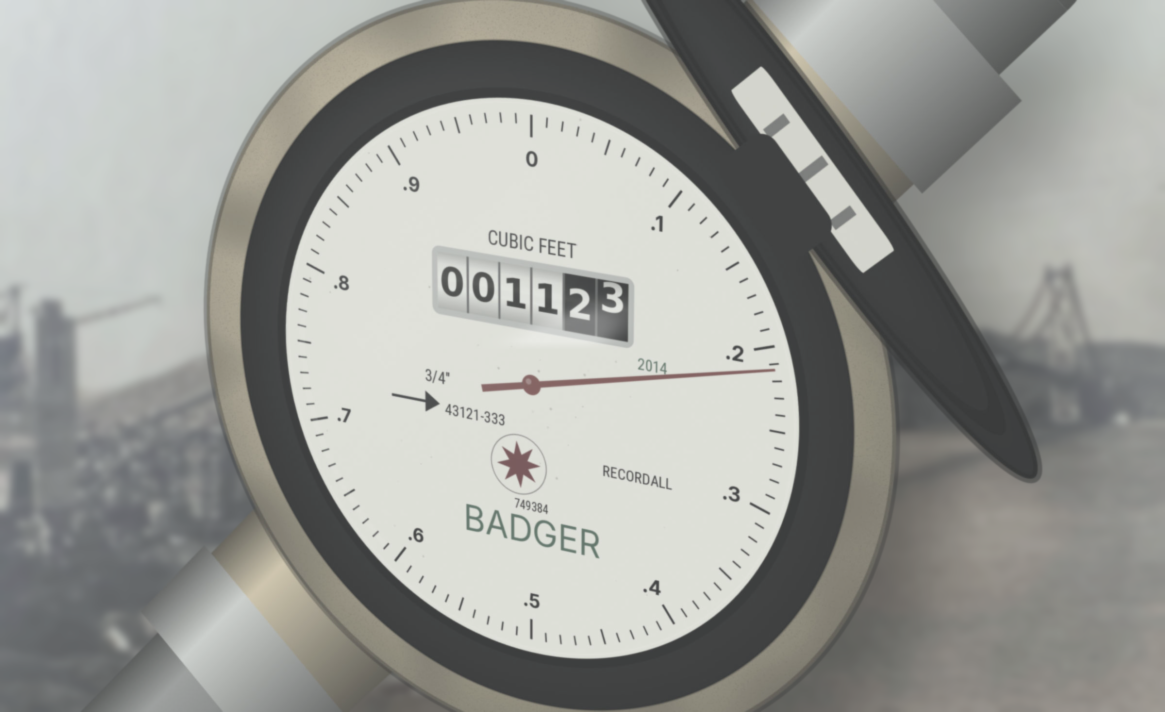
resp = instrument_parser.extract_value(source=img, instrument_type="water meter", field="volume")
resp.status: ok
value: 1123.21 ft³
